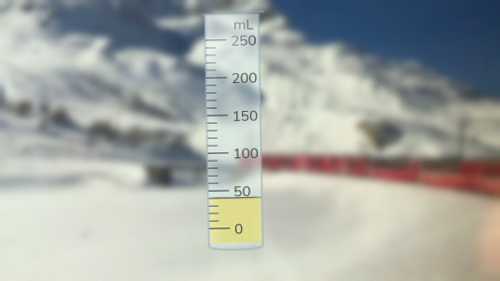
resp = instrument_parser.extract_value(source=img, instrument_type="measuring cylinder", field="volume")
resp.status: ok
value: 40 mL
